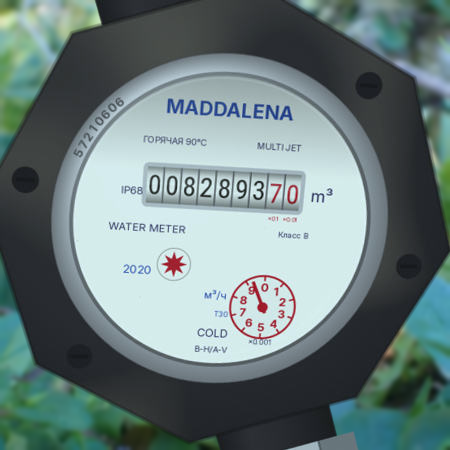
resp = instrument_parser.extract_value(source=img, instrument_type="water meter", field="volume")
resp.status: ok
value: 82893.699 m³
